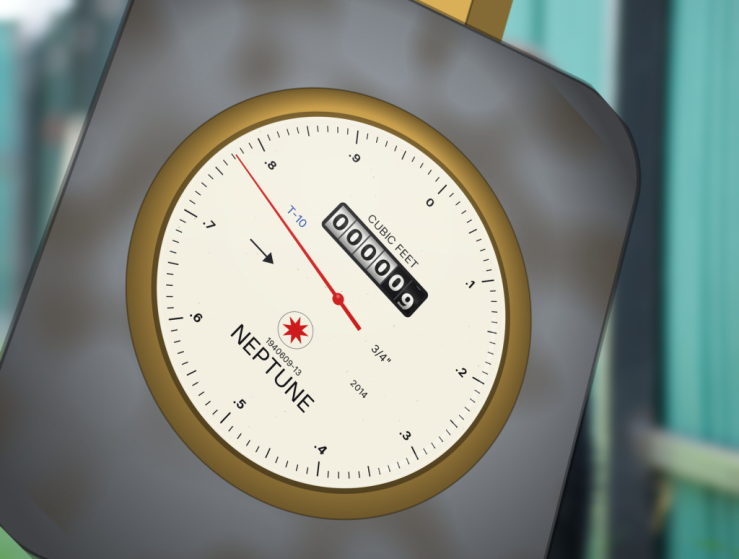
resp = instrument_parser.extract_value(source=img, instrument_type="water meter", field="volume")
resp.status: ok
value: 8.77 ft³
